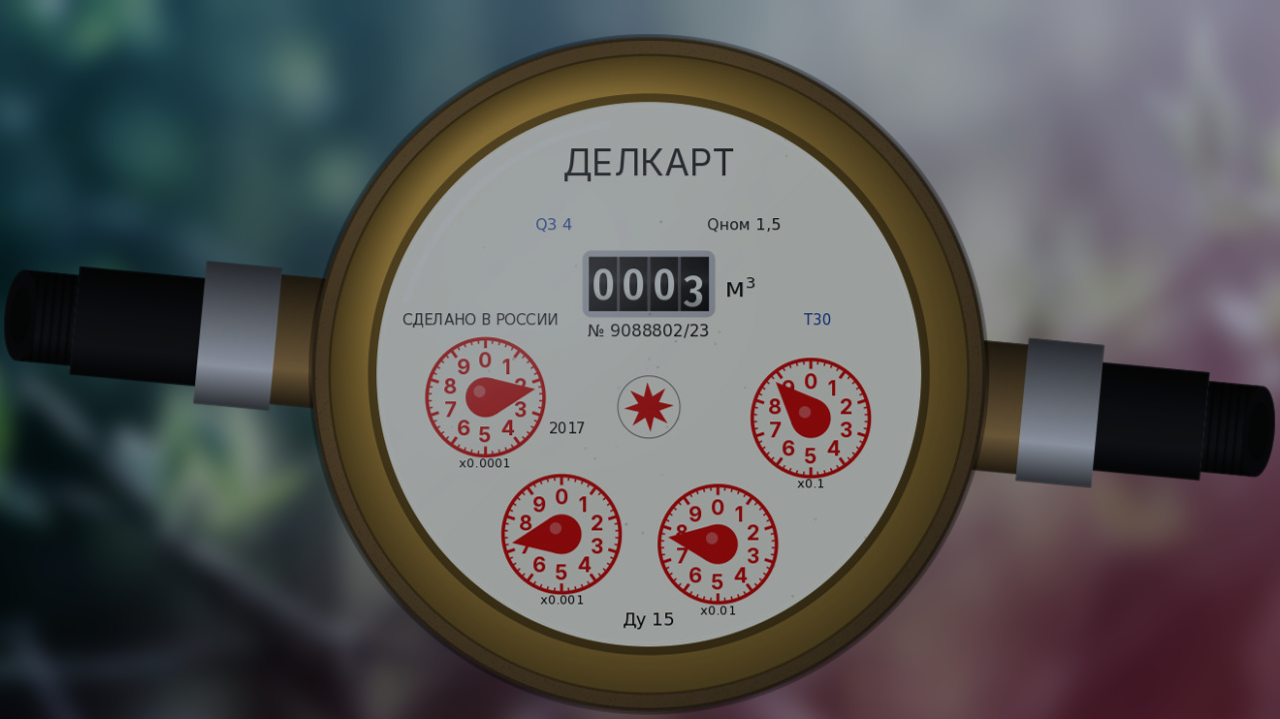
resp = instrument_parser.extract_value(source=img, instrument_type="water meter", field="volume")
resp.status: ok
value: 2.8772 m³
